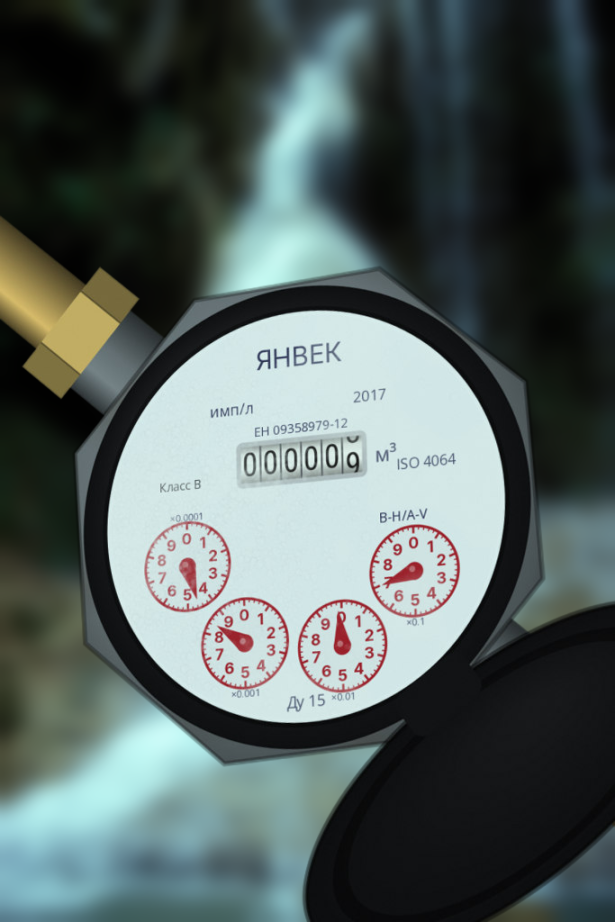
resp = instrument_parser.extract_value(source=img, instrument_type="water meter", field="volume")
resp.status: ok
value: 8.6984 m³
